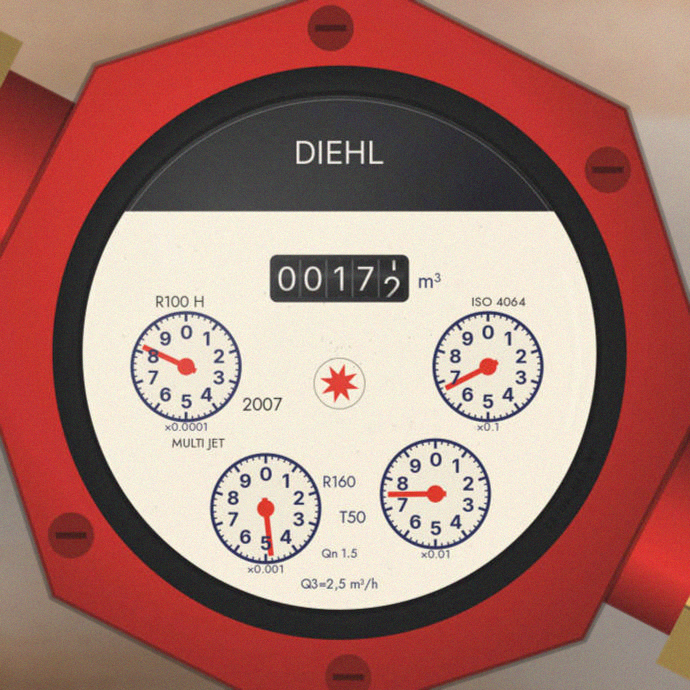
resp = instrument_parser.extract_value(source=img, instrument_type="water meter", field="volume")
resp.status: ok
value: 171.6748 m³
